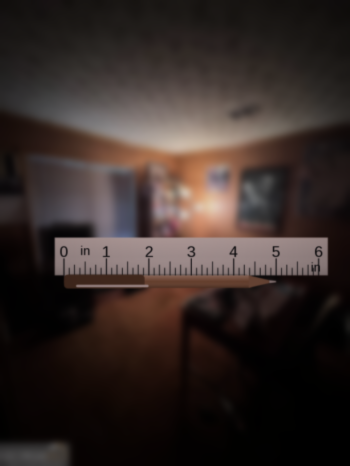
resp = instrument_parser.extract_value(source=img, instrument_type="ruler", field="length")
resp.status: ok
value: 5 in
